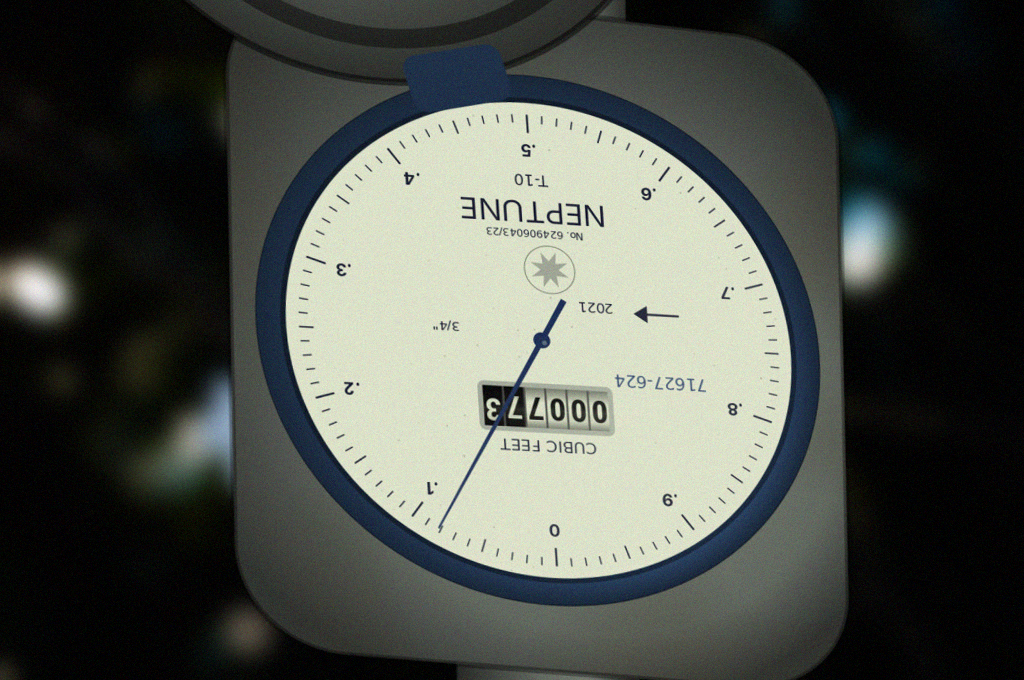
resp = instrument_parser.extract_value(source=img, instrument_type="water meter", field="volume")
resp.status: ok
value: 773.08 ft³
